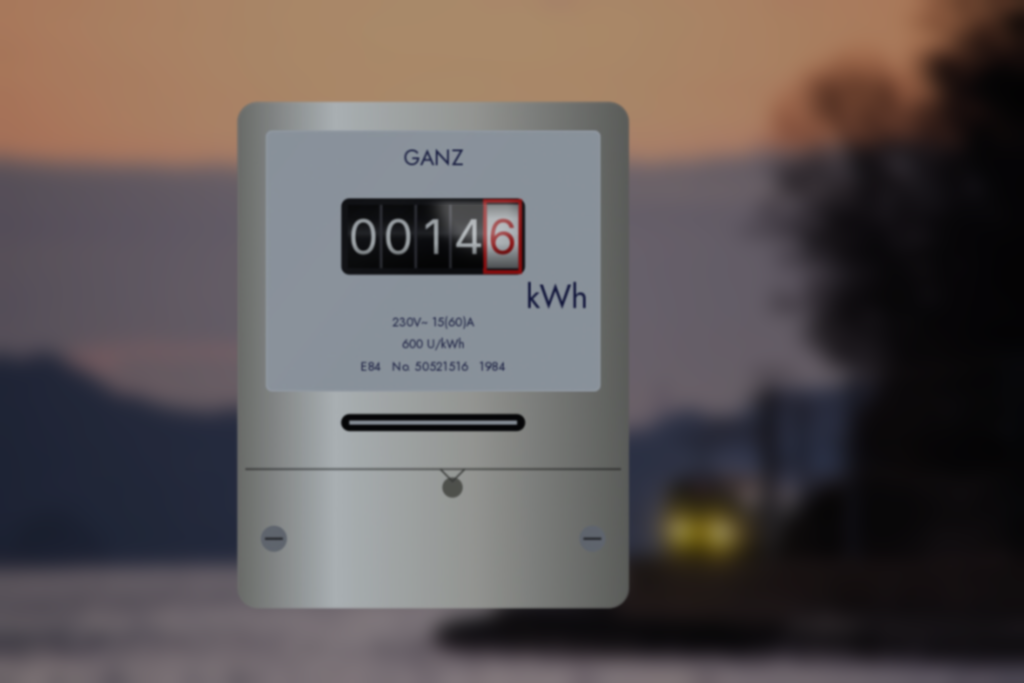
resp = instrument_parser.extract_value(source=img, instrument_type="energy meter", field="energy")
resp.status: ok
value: 14.6 kWh
